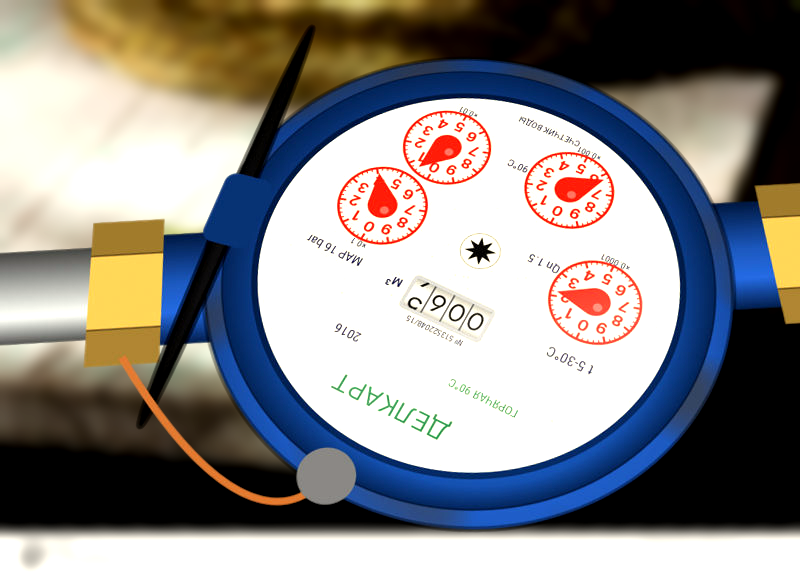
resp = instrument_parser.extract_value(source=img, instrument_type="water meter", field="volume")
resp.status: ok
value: 65.4062 m³
